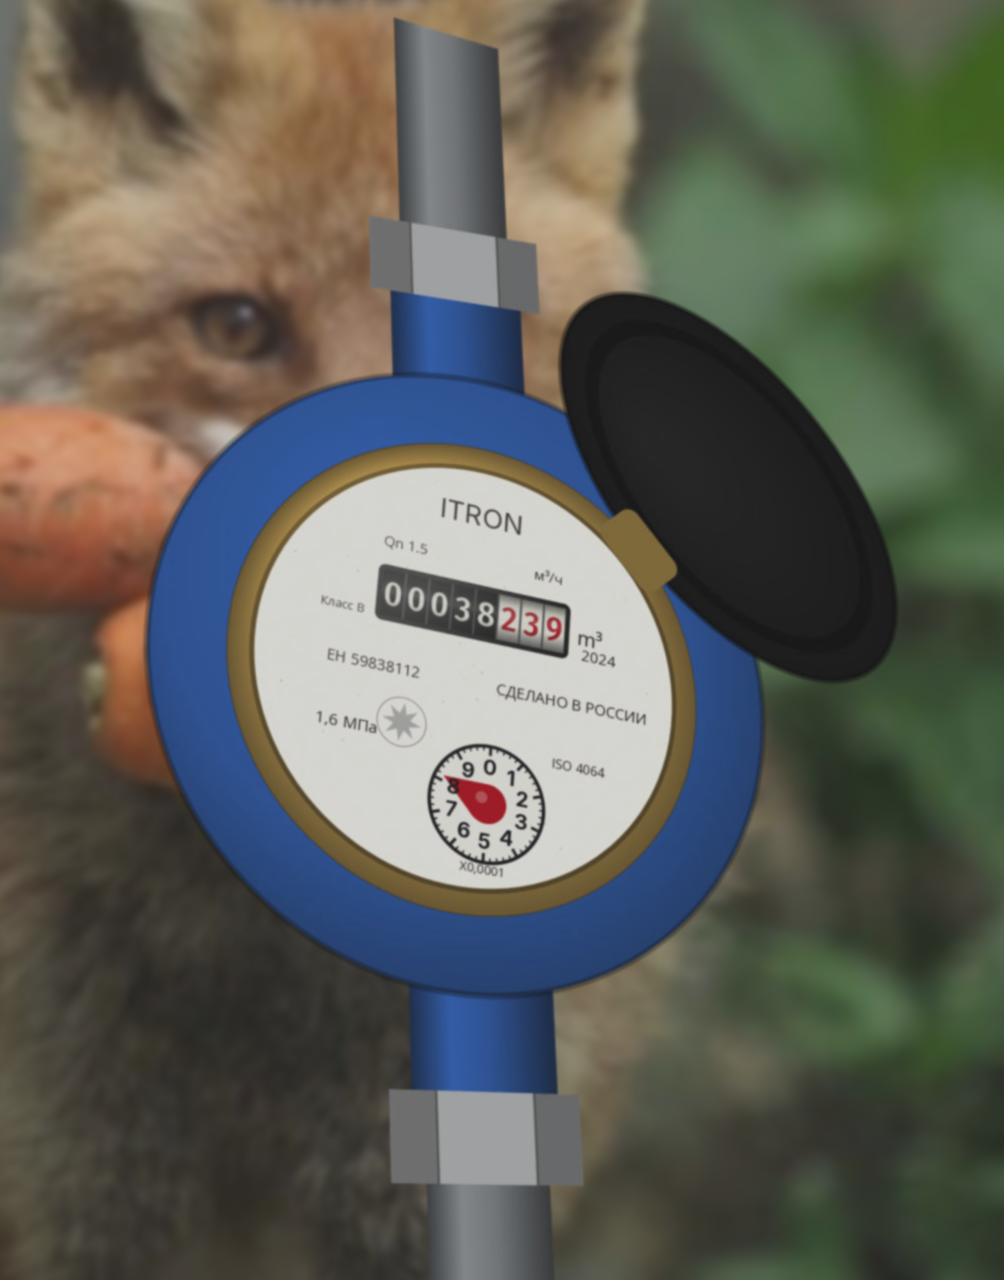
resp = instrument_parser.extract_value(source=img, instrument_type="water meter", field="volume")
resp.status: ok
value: 38.2398 m³
